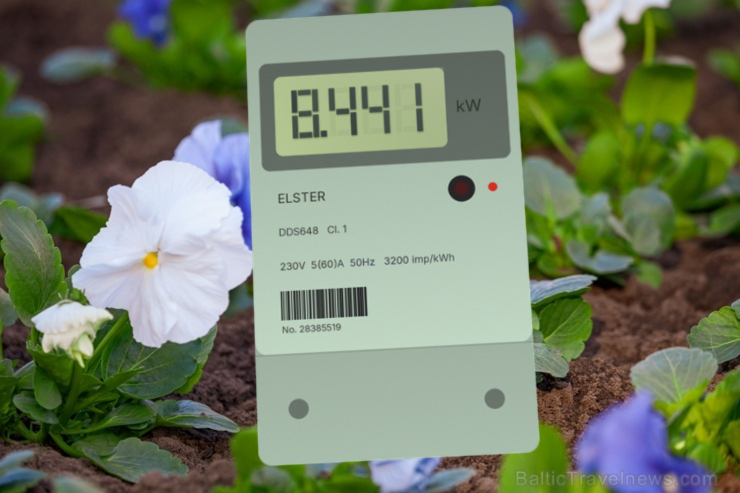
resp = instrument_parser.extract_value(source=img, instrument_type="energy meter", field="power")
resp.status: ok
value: 8.441 kW
